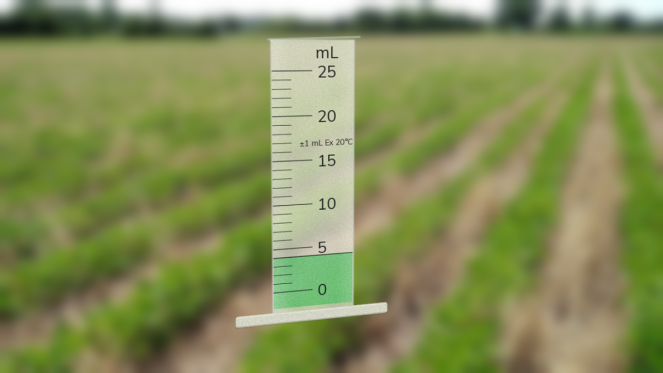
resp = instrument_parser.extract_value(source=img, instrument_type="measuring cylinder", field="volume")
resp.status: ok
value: 4 mL
